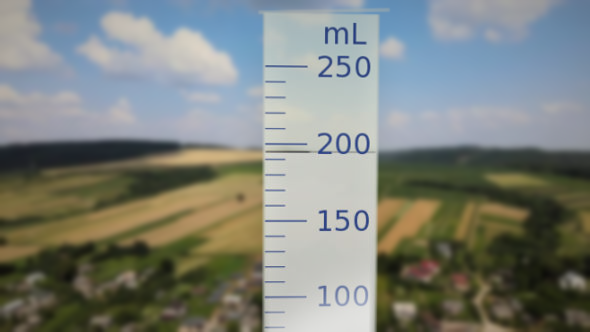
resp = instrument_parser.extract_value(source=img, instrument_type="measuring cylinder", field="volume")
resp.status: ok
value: 195 mL
